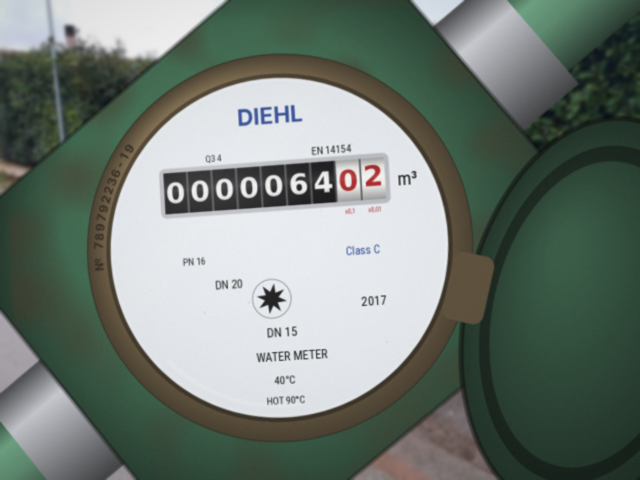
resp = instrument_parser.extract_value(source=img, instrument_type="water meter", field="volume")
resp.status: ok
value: 64.02 m³
